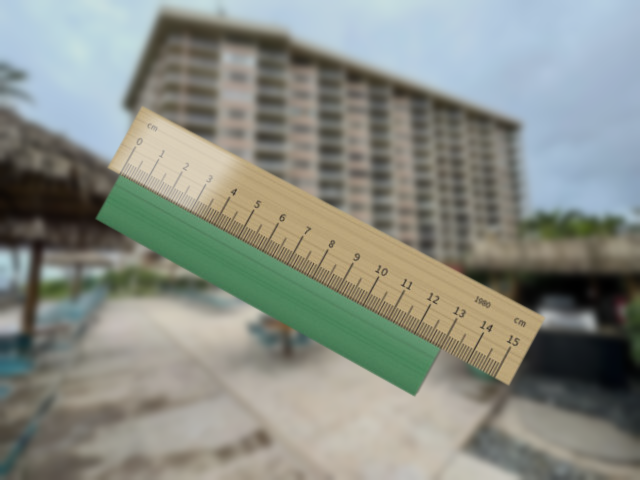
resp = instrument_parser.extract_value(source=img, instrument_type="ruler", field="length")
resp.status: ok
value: 13 cm
